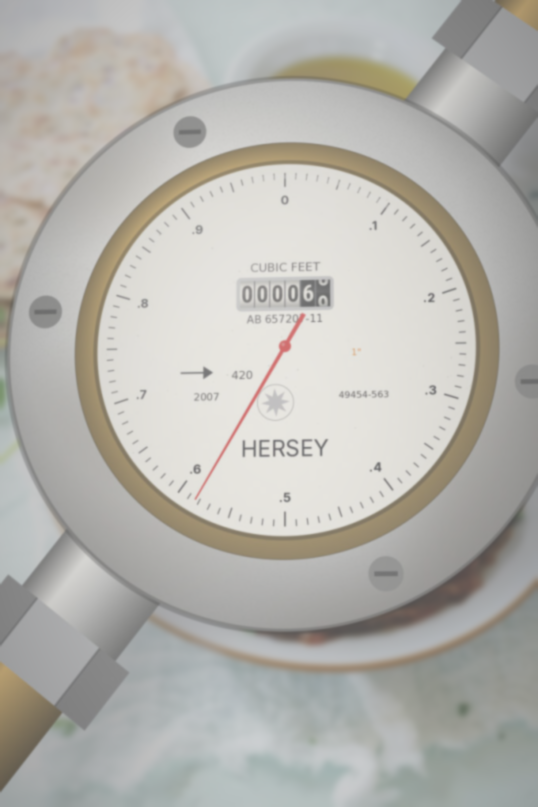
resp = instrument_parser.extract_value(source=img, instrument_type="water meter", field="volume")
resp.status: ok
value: 68.58 ft³
